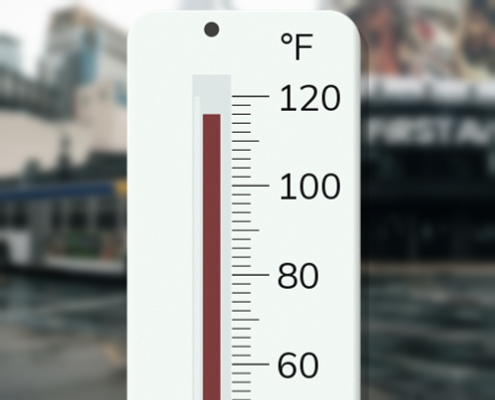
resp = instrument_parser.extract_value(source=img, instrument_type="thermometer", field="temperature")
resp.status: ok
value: 116 °F
